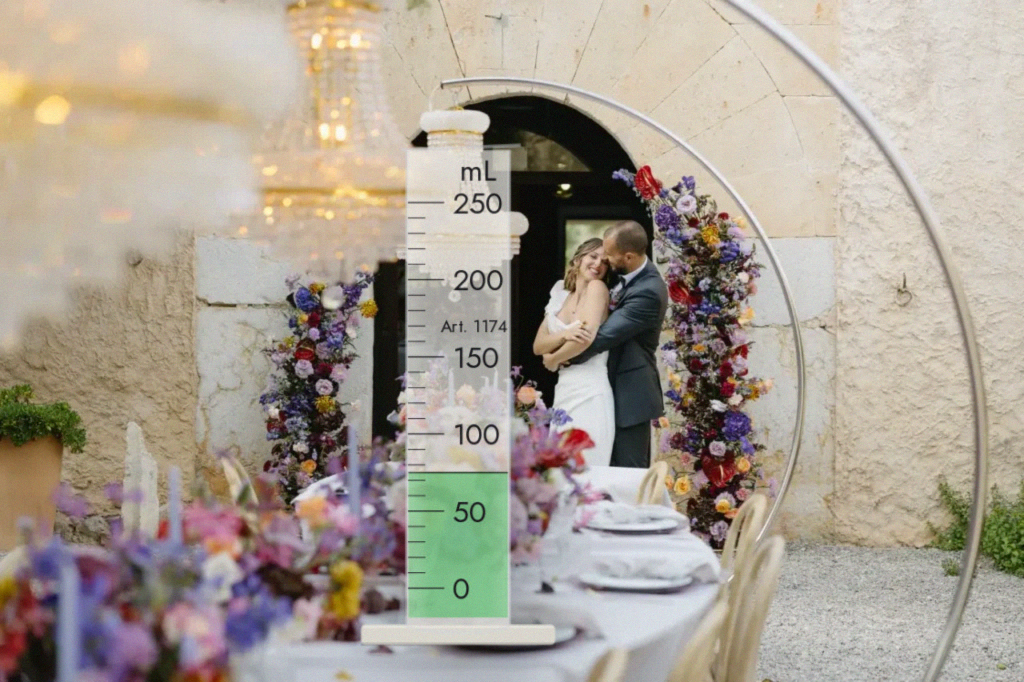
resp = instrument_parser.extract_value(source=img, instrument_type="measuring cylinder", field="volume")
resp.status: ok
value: 75 mL
